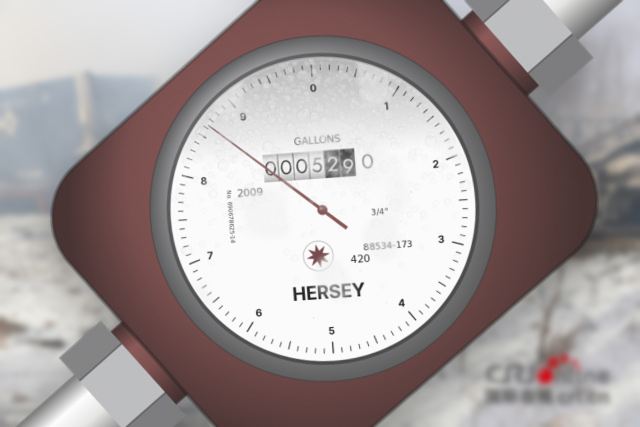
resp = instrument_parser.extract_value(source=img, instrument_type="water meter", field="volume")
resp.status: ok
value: 5288.6 gal
